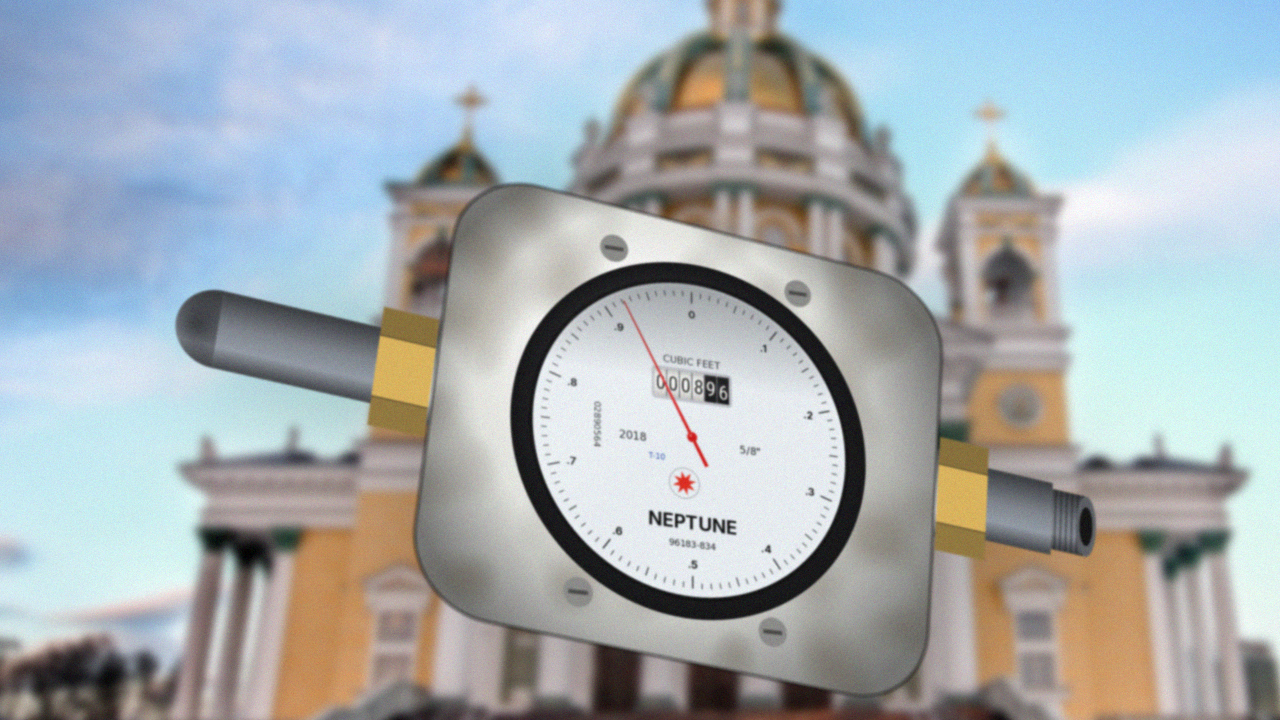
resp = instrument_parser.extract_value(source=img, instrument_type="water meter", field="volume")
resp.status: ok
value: 895.92 ft³
